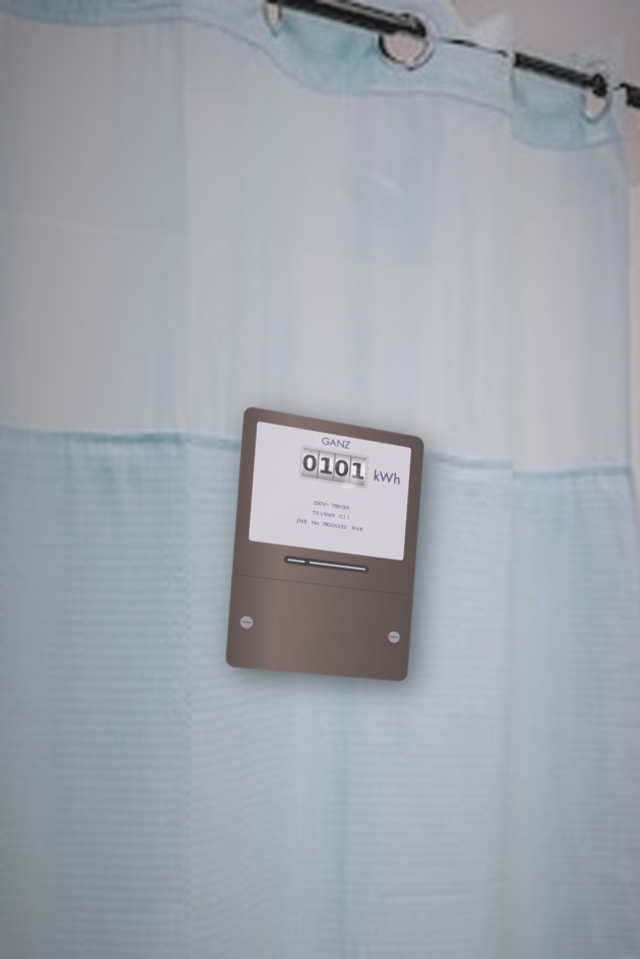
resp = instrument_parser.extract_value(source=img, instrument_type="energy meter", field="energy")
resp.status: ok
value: 101 kWh
